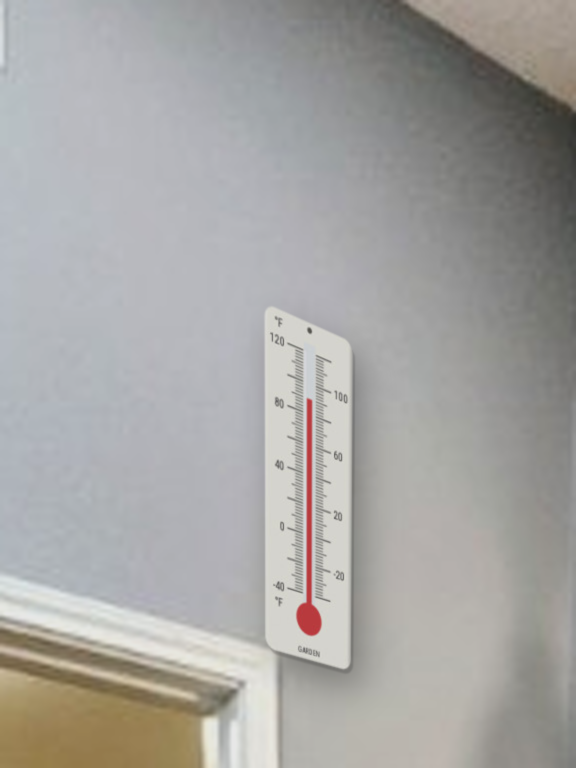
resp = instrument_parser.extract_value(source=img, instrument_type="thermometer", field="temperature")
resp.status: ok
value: 90 °F
